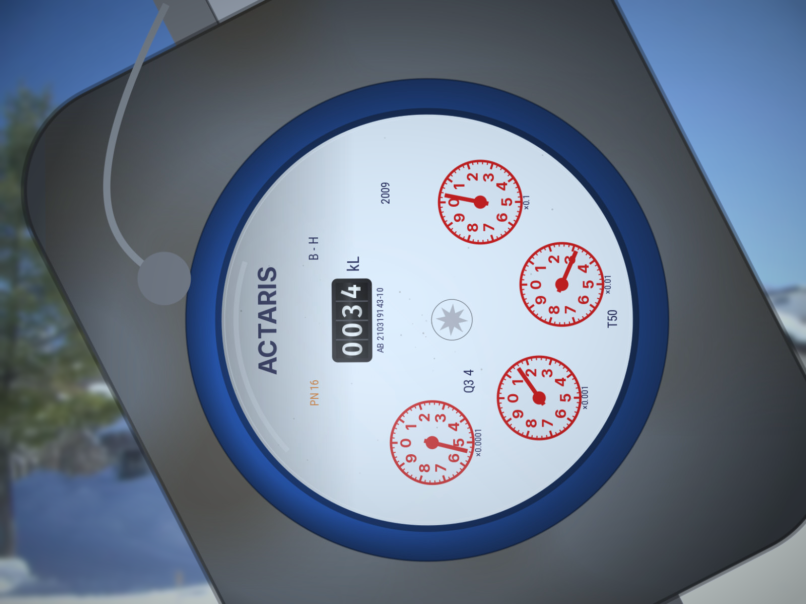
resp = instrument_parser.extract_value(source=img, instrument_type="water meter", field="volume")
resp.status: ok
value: 34.0315 kL
